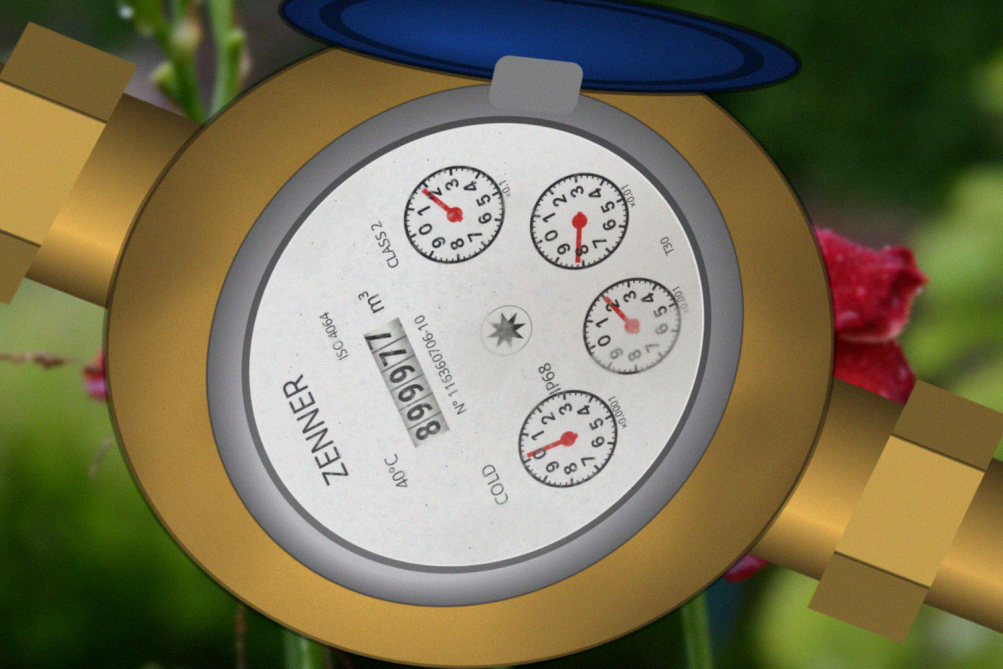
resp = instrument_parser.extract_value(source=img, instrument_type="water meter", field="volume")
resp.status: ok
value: 899977.1820 m³
